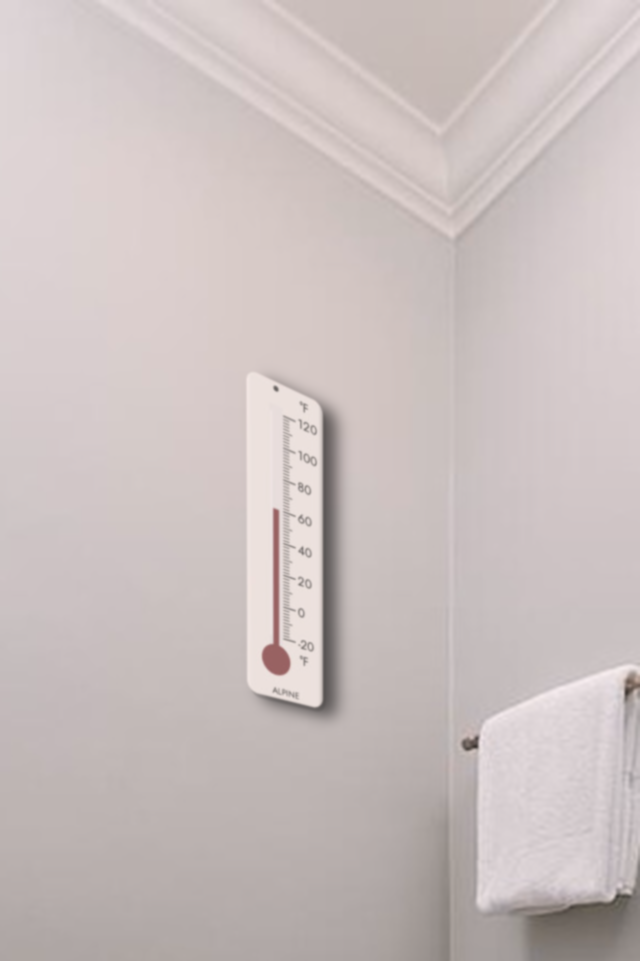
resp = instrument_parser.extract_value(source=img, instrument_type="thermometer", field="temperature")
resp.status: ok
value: 60 °F
